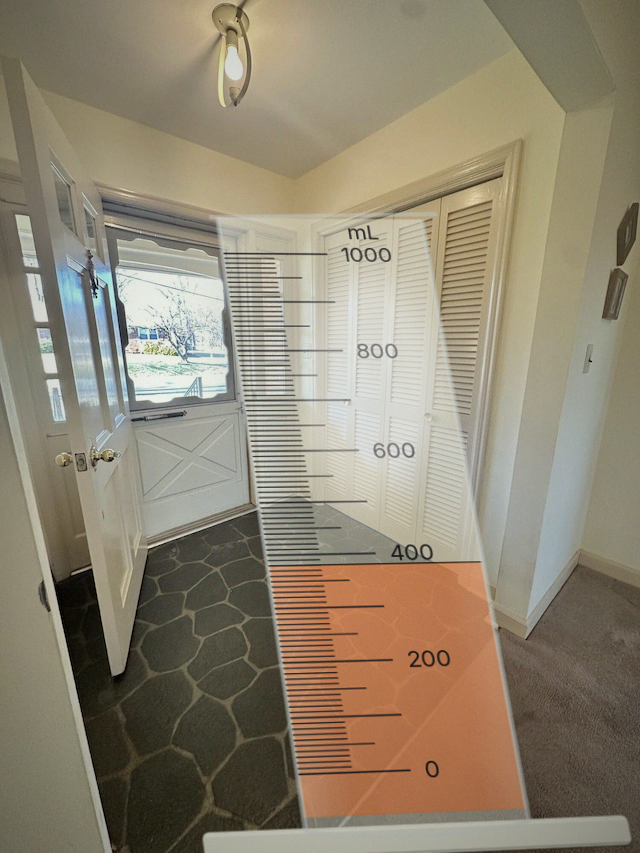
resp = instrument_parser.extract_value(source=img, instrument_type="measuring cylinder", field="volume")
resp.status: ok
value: 380 mL
